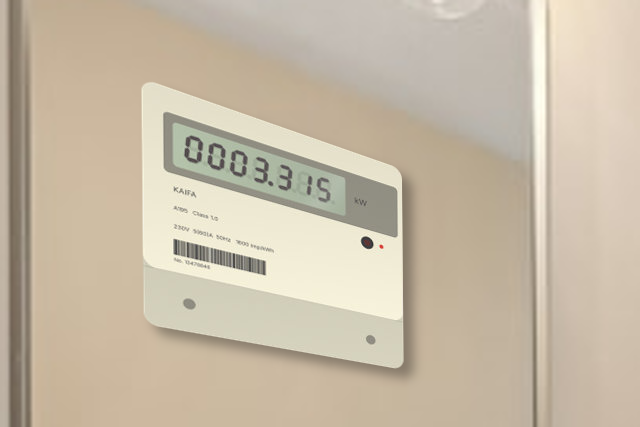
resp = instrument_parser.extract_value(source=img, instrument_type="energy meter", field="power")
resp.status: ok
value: 3.315 kW
